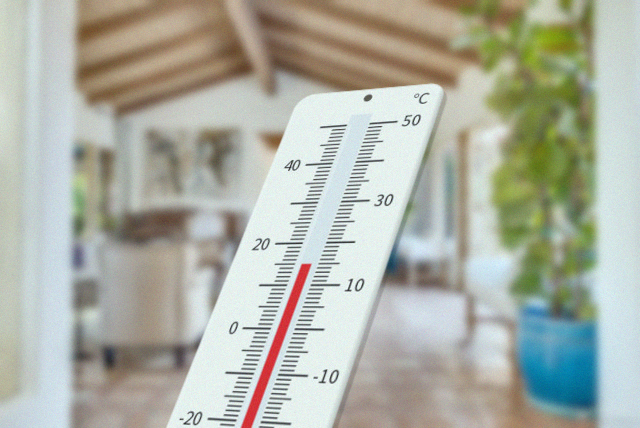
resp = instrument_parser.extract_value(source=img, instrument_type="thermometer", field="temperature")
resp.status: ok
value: 15 °C
